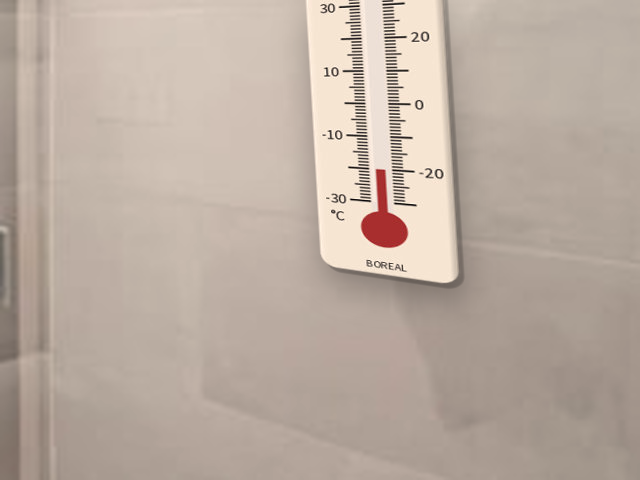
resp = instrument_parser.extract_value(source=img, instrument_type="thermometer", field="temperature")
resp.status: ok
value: -20 °C
